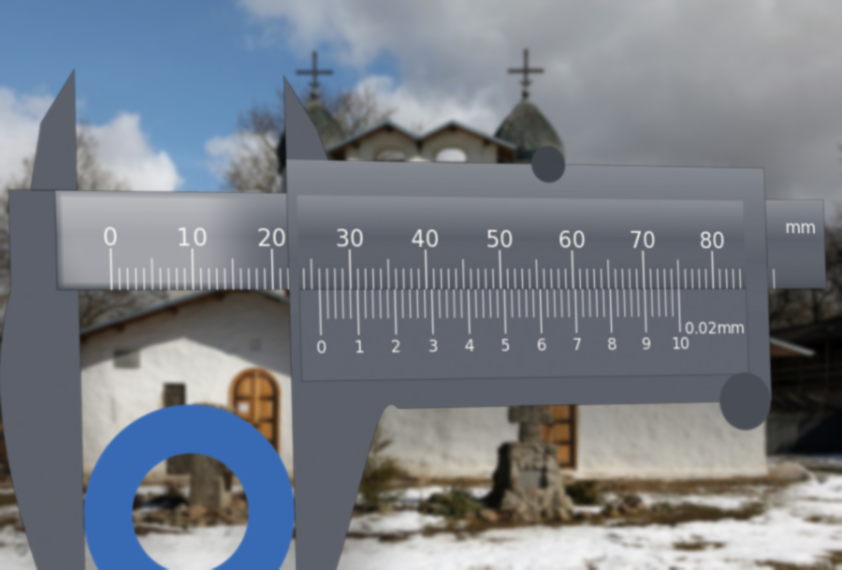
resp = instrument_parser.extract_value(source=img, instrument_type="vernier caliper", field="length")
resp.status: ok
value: 26.0 mm
